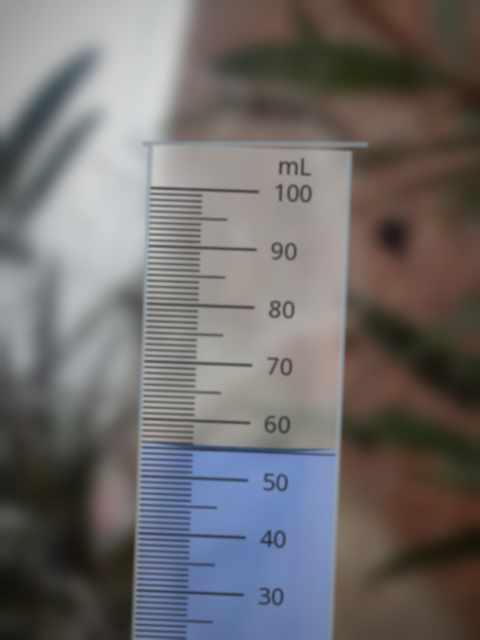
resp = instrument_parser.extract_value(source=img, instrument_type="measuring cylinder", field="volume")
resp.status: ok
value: 55 mL
